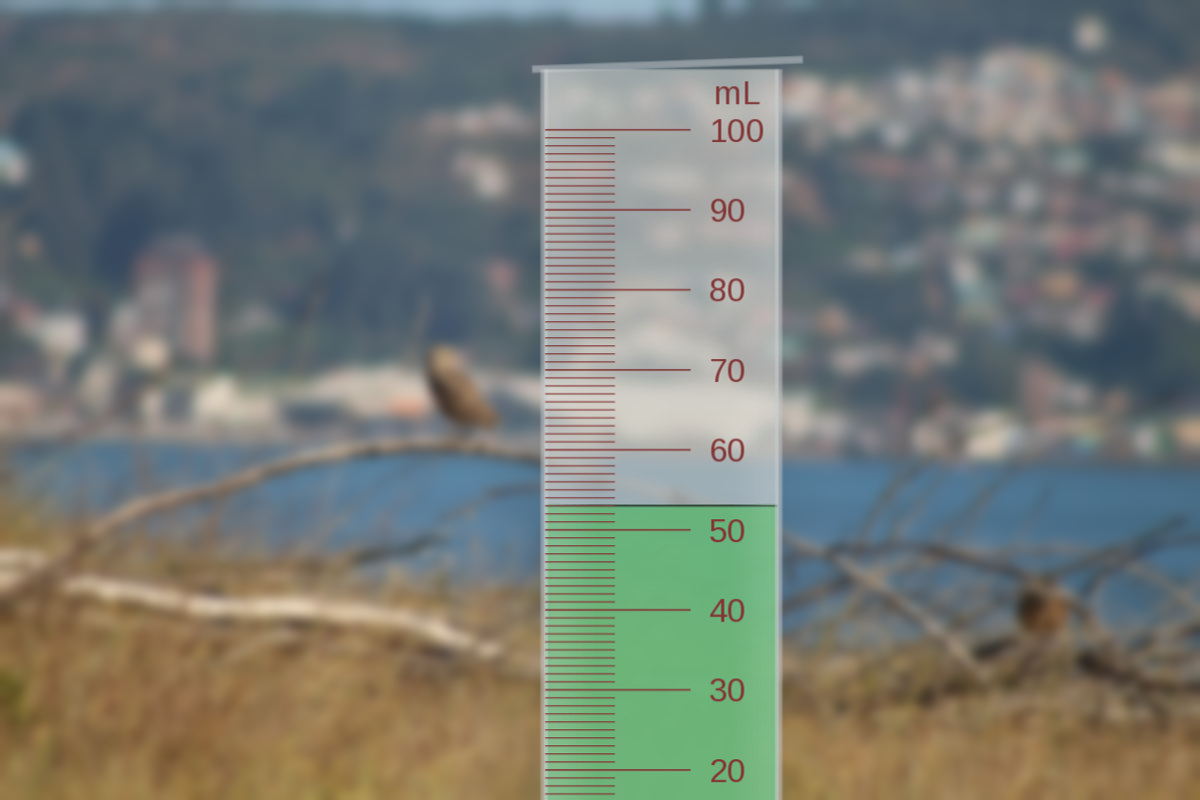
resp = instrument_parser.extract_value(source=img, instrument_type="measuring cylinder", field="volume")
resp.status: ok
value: 53 mL
